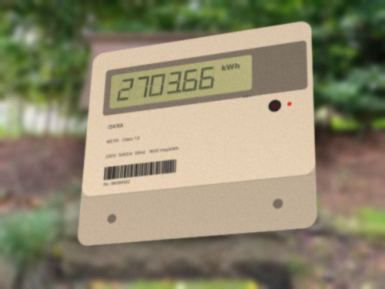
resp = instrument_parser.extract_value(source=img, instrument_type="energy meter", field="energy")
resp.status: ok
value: 2703.66 kWh
